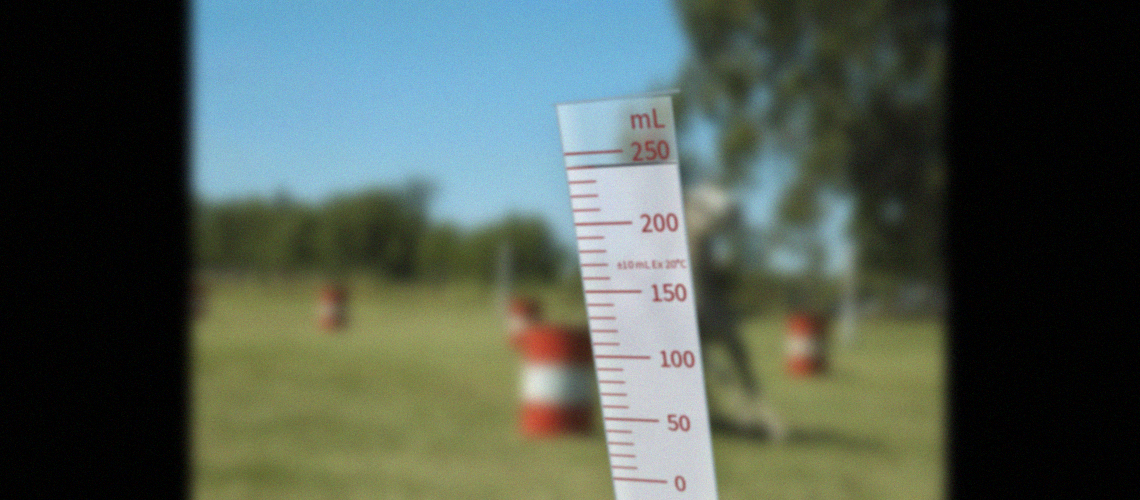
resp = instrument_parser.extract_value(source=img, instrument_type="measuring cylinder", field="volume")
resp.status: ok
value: 240 mL
